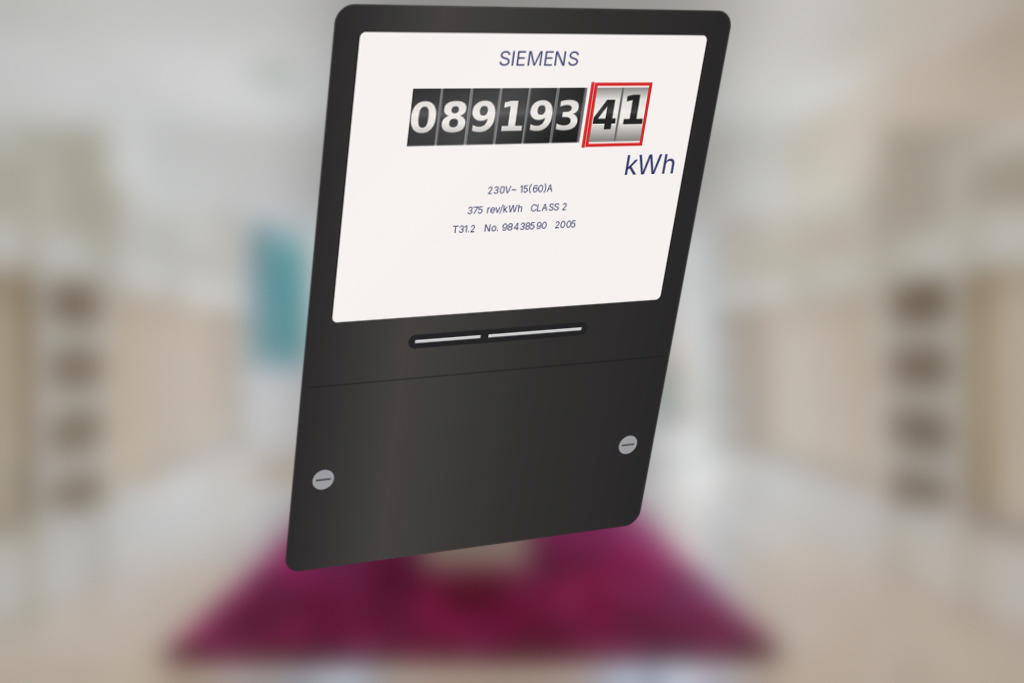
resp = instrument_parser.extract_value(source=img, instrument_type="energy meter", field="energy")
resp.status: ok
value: 89193.41 kWh
